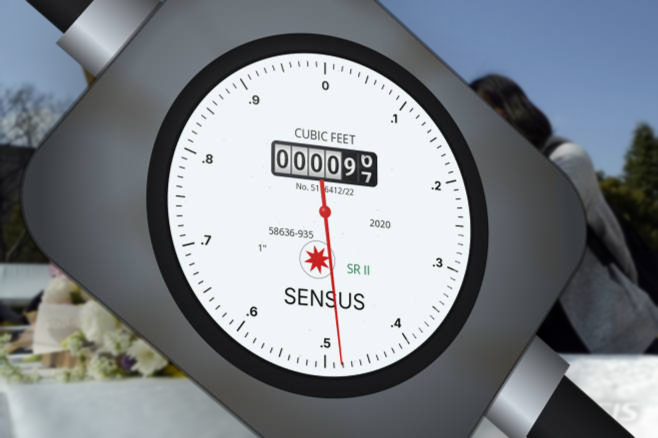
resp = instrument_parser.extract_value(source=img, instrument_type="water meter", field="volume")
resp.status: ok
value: 96.48 ft³
